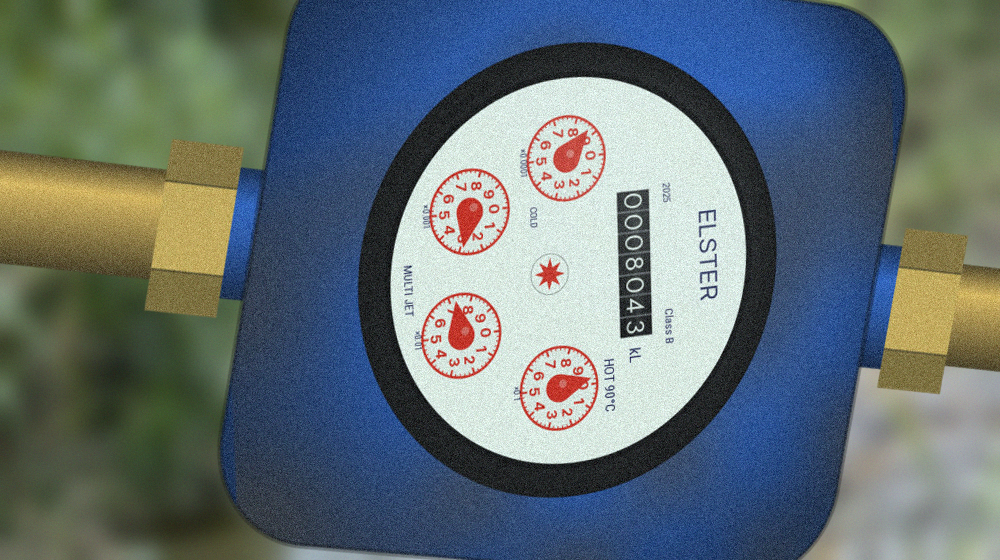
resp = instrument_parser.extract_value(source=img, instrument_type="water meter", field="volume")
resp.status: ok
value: 8042.9728 kL
